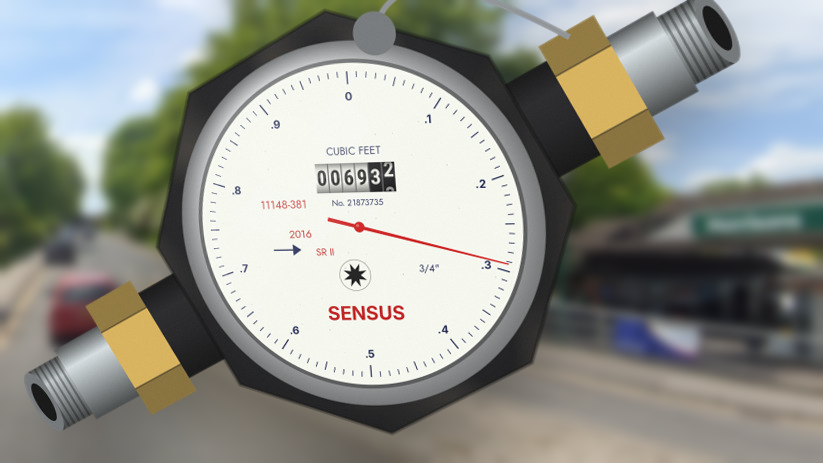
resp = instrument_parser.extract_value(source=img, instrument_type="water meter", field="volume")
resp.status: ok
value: 6932.29 ft³
